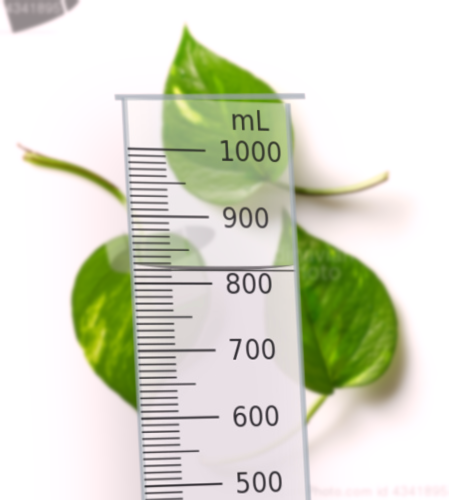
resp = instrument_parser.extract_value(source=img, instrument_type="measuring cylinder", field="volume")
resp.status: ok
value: 820 mL
